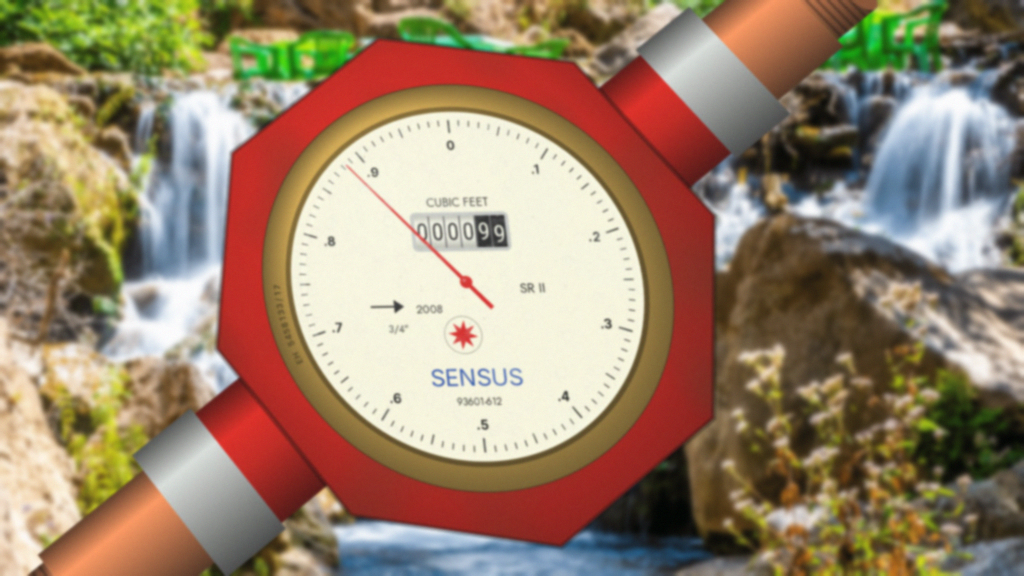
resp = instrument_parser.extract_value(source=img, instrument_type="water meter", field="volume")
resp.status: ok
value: 98.88 ft³
